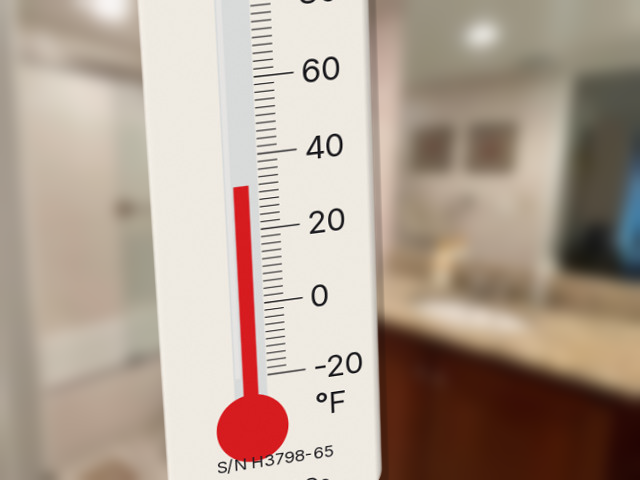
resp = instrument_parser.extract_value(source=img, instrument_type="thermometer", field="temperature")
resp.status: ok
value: 32 °F
